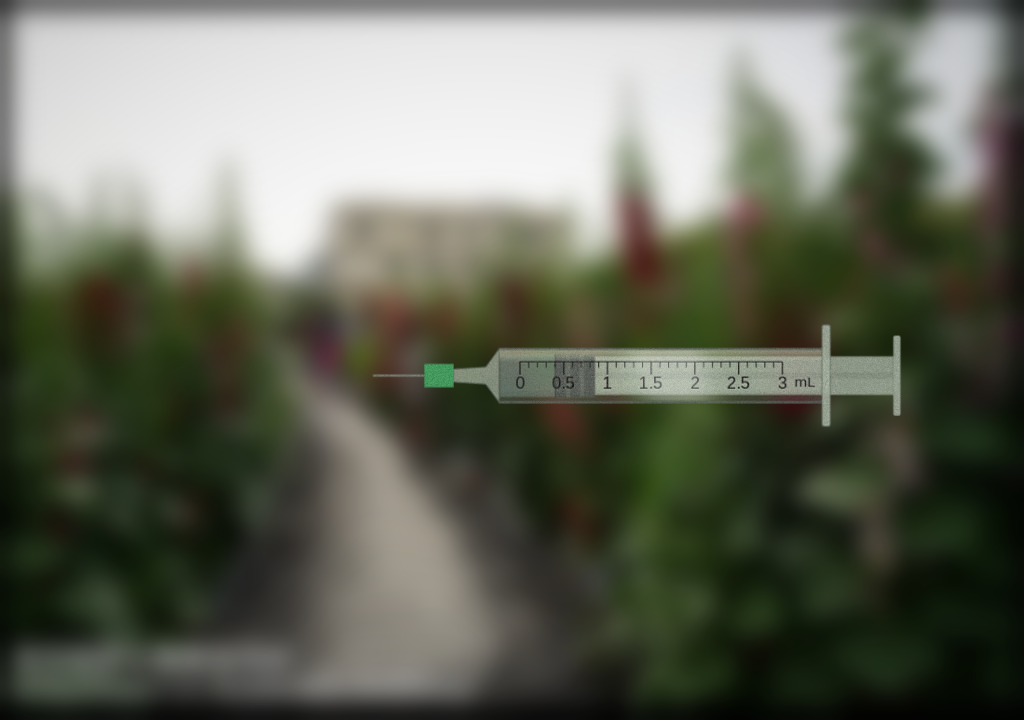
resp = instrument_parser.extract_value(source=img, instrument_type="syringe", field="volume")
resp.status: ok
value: 0.4 mL
